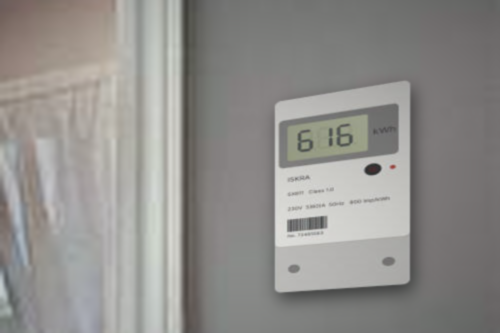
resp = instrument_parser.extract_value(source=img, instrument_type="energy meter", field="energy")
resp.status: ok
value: 616 kWh
